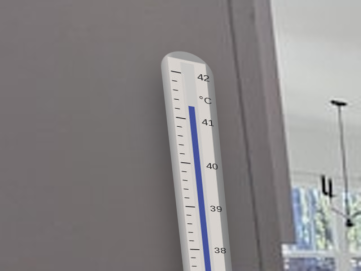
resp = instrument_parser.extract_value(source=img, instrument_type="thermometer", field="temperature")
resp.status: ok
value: 41.3 °C
